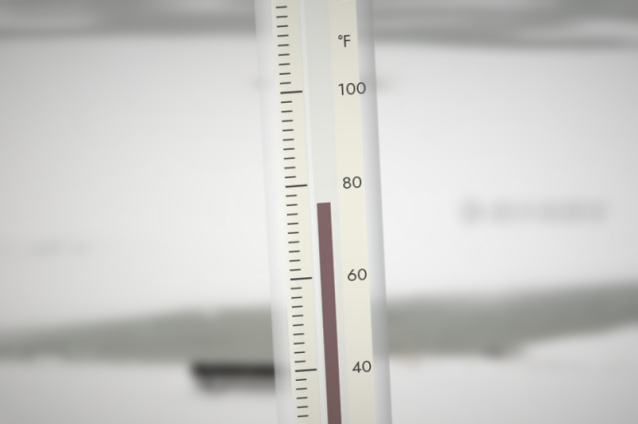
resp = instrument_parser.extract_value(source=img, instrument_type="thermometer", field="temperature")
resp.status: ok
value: 76 °F
